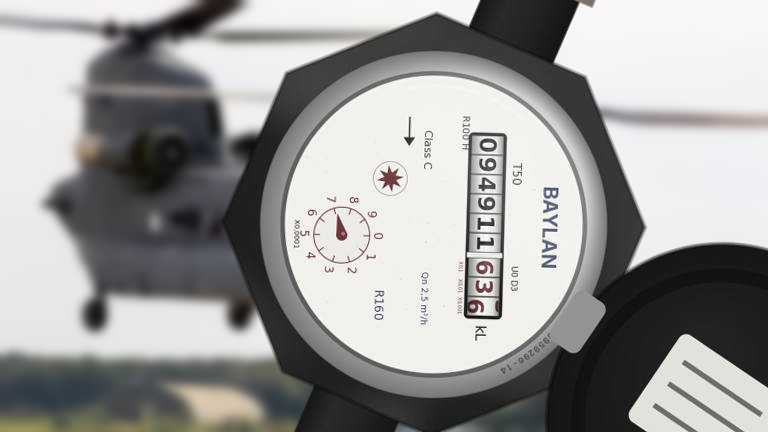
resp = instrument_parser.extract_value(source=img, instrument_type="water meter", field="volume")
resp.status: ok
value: 94911.6357 kL
